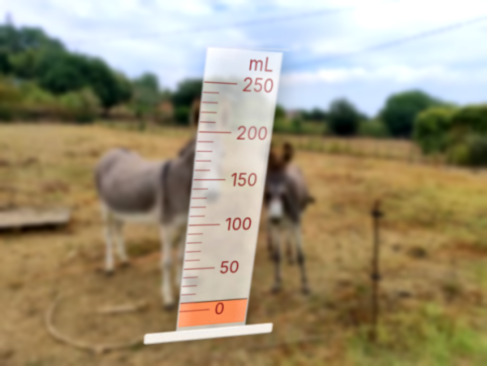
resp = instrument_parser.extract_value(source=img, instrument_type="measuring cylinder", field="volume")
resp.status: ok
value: 10 mL
